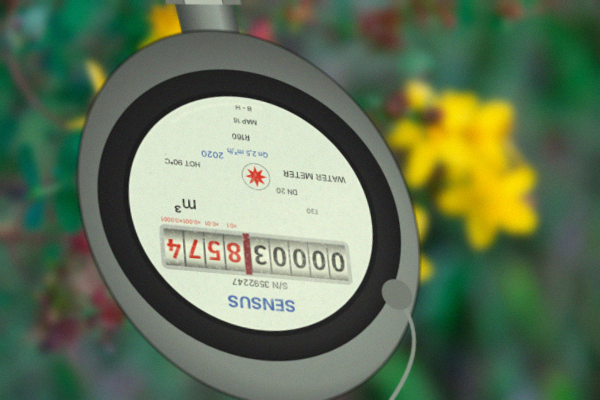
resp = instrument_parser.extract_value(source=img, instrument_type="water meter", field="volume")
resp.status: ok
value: 3.8574 m³
